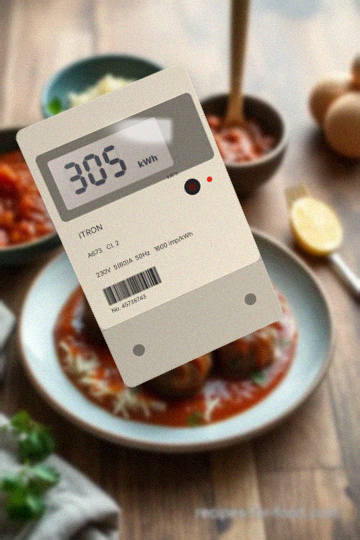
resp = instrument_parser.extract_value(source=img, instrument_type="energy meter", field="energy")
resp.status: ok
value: 305 kWh
